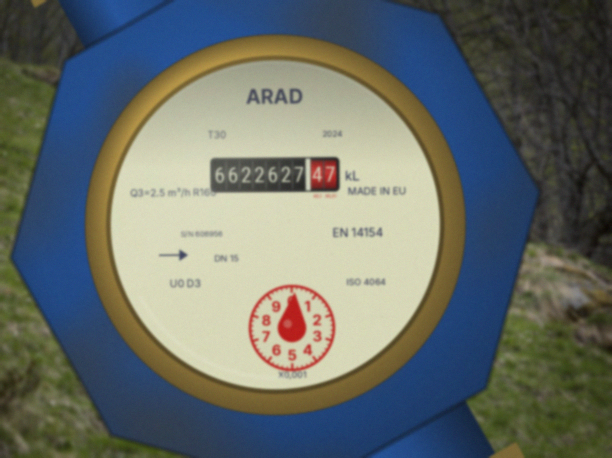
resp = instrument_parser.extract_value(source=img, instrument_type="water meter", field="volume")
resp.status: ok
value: 6622627.470 kL
